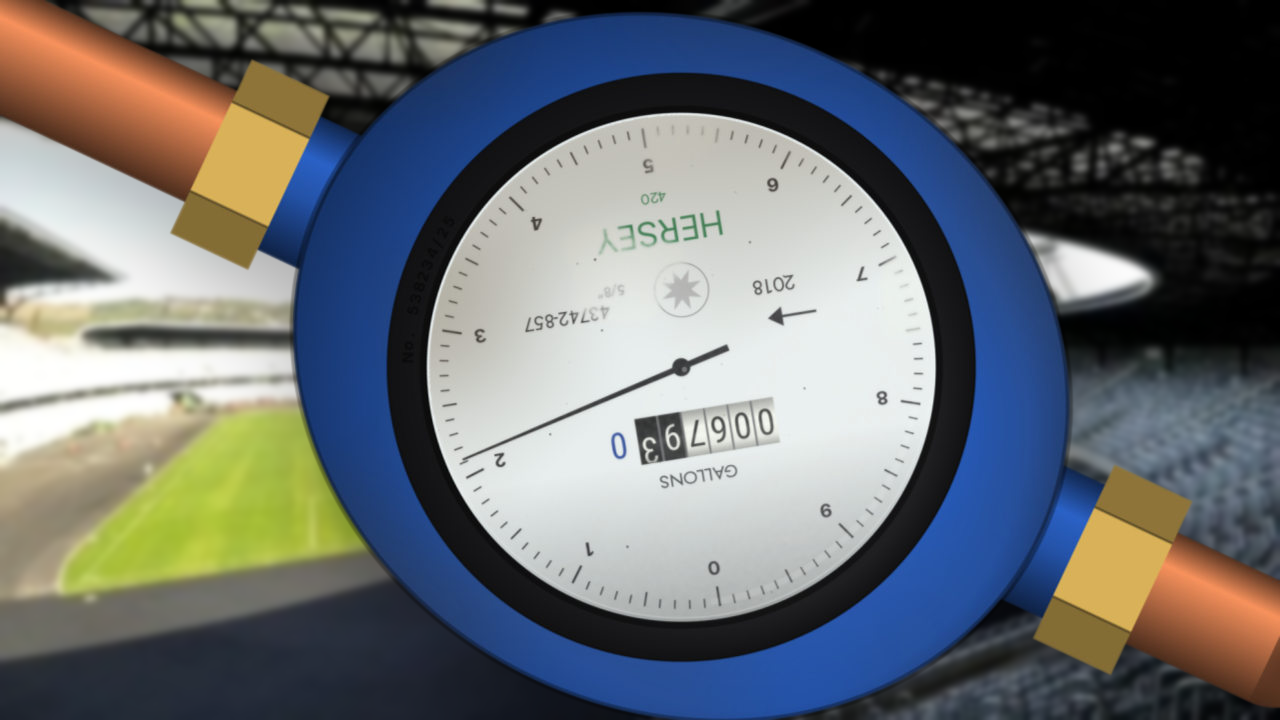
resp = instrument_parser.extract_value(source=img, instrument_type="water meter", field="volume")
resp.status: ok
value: 67932.1 gal
